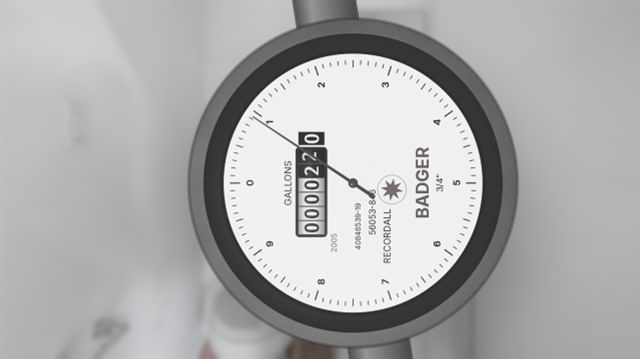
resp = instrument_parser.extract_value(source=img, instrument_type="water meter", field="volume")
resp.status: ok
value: 220.9 gal
